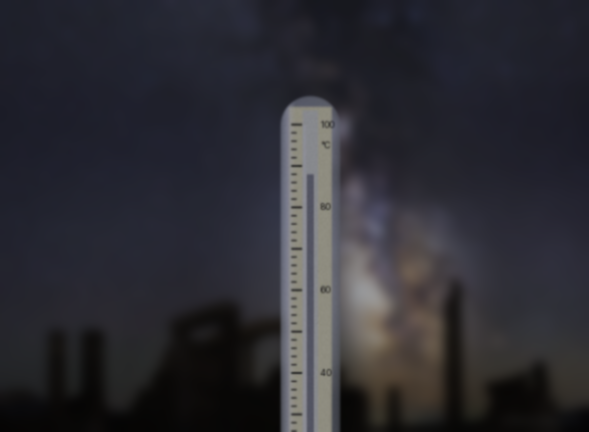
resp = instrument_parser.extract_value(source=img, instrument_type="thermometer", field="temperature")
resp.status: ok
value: 88 °C
